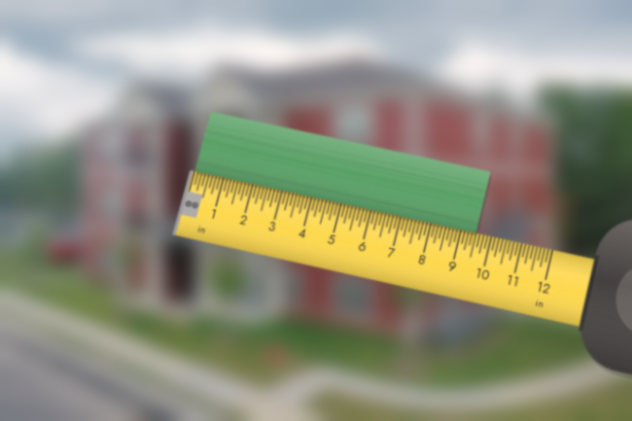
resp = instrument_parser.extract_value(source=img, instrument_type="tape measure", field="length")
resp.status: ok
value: 9.5 in
